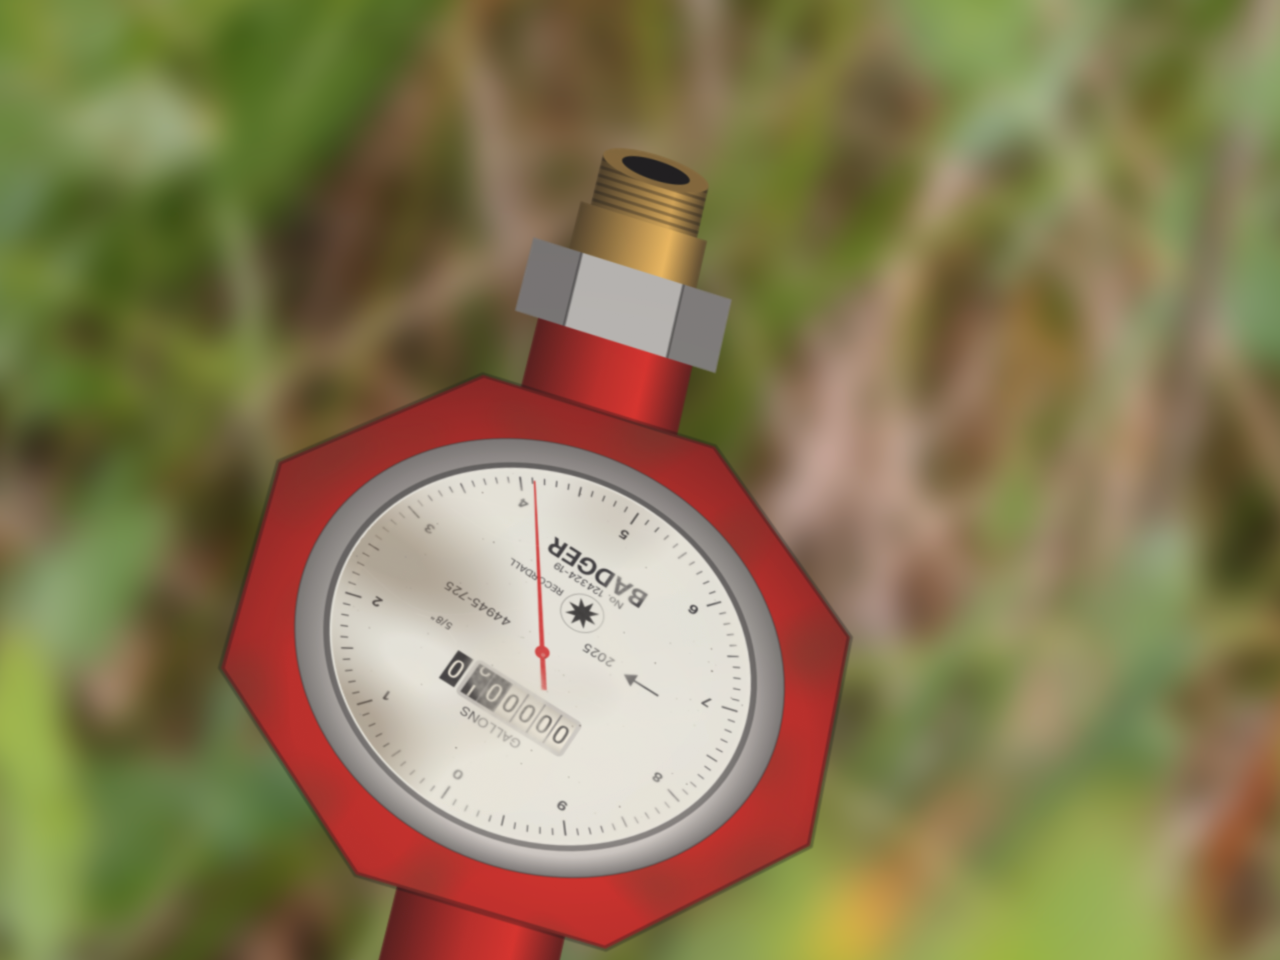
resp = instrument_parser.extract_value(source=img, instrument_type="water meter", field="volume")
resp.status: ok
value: 14.1 gal
